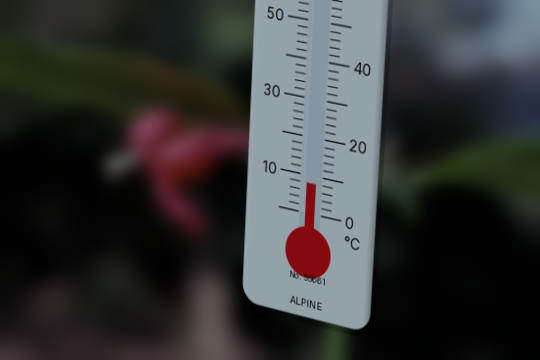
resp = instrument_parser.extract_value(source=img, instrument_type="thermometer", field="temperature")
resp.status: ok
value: 8 °C
